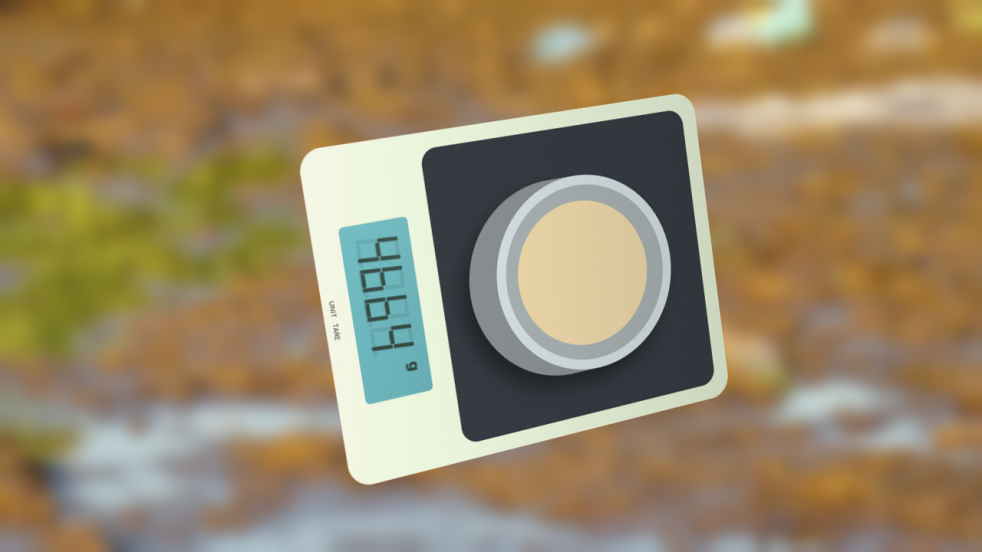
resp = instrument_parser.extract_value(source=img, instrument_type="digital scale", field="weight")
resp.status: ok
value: 4664 g
